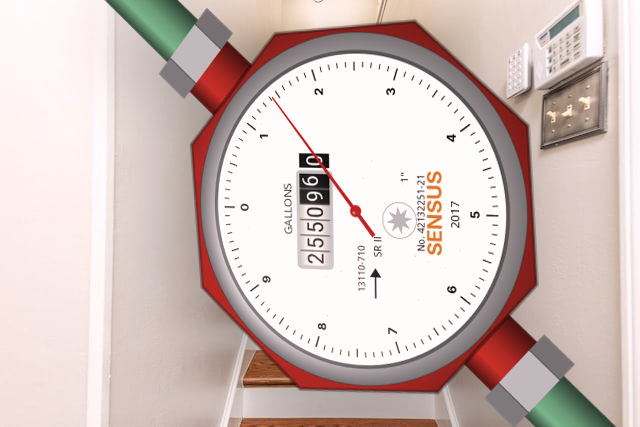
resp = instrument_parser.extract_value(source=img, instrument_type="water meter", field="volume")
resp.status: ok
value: 2550961.4 gal
